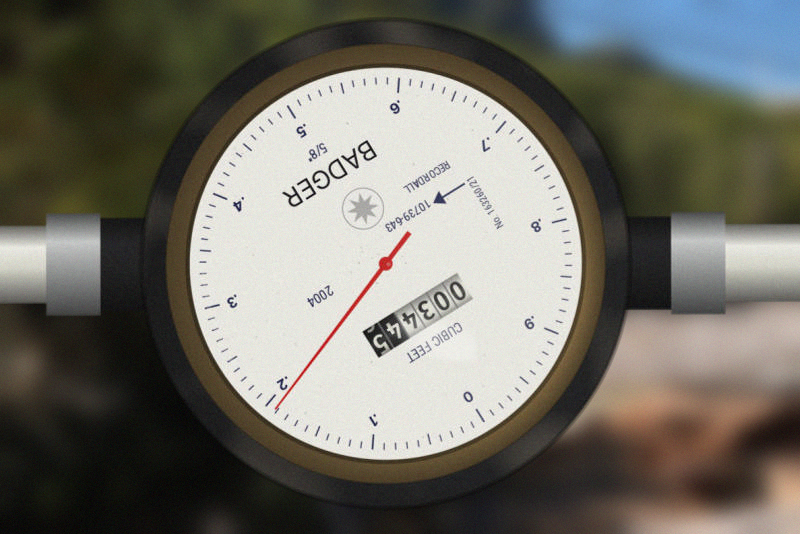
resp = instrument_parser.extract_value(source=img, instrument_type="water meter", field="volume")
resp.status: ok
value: 3445.19 ft³
